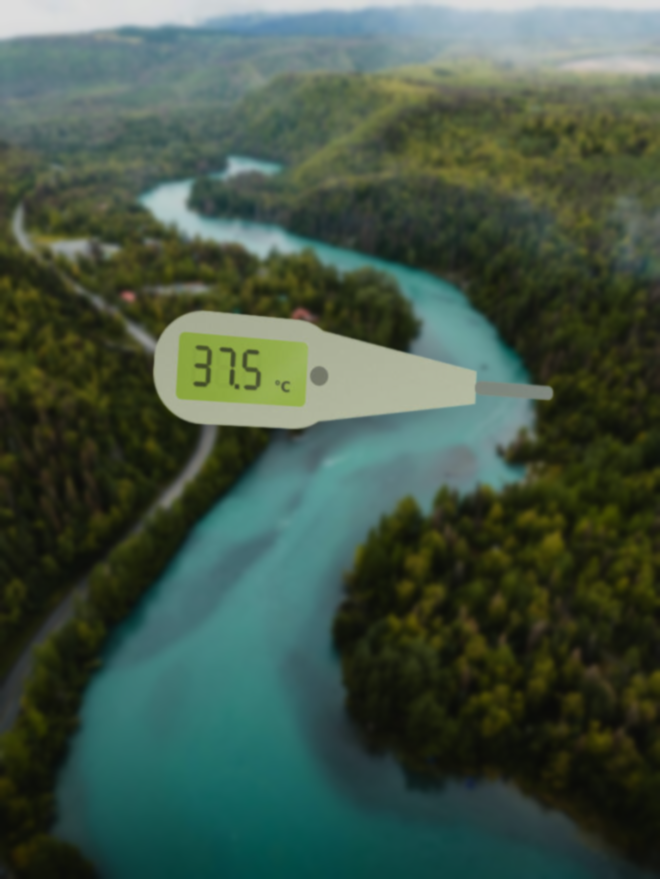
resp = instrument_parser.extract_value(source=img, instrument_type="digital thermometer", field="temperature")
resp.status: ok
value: 37.5 °C
